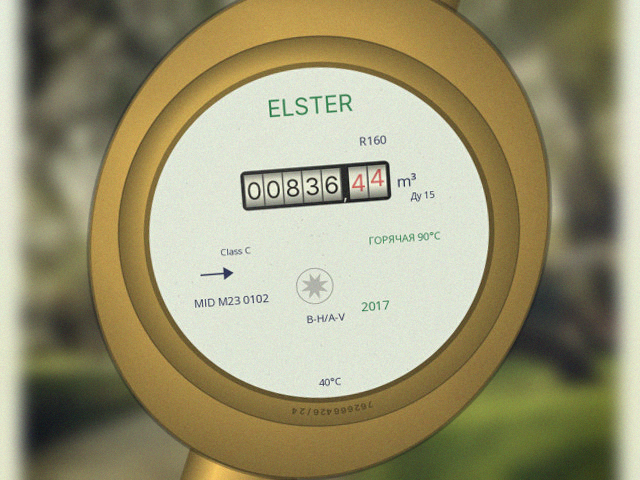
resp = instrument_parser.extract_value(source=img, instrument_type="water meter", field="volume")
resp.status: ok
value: 836.44 m³
